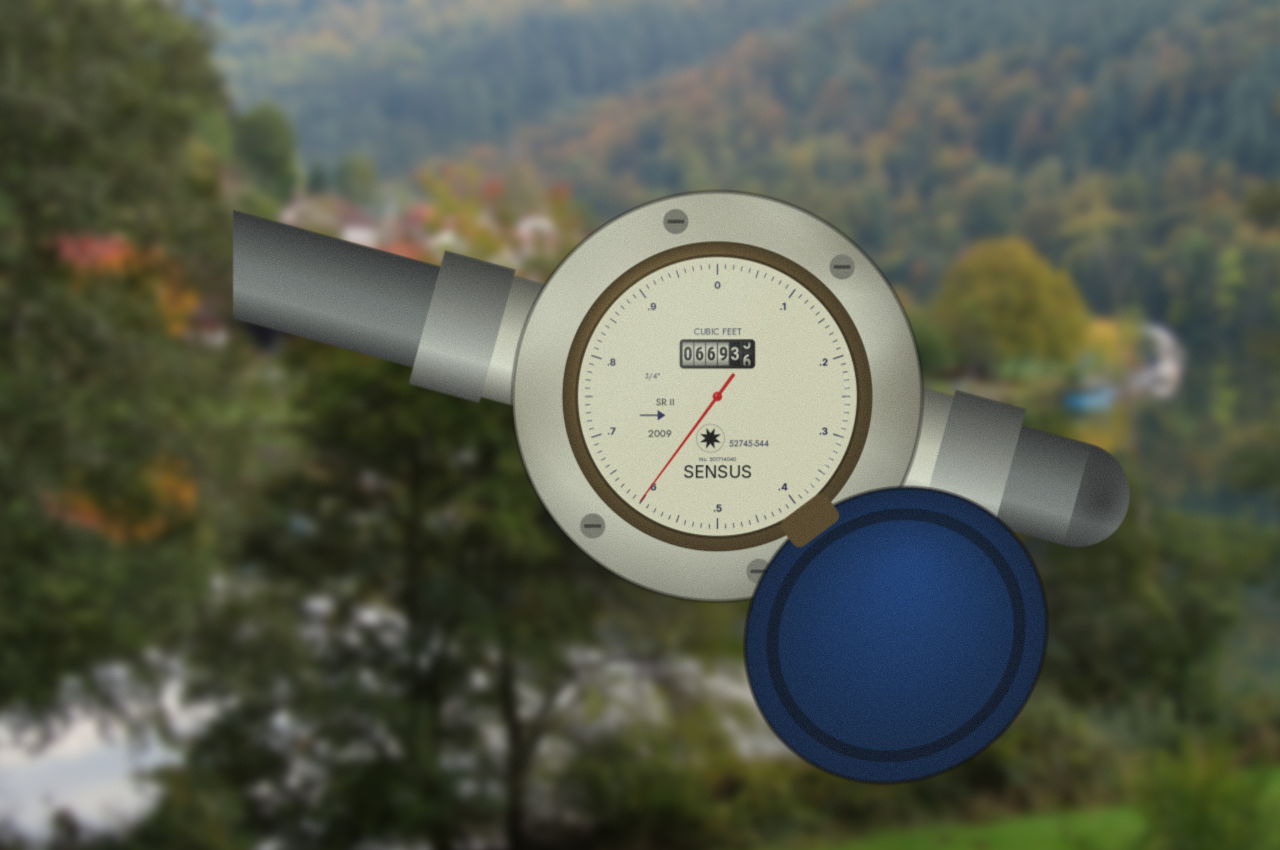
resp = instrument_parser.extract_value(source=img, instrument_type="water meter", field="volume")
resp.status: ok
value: 66935.60 ft³
